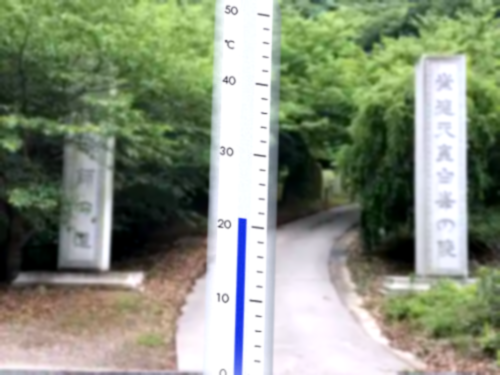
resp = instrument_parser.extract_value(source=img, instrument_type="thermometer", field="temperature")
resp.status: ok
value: 21 °C
